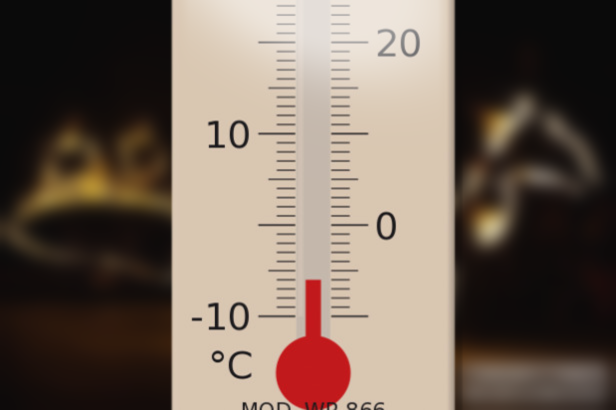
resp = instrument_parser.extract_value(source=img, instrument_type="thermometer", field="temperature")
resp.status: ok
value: -6 °C
